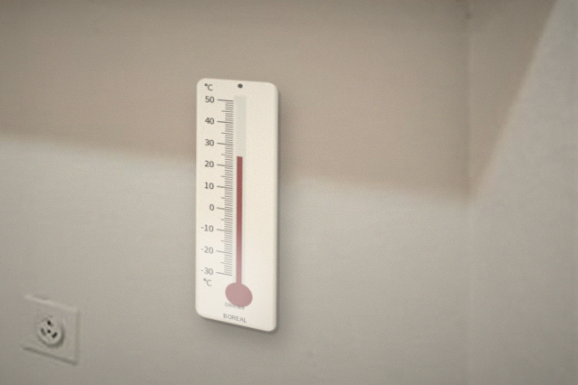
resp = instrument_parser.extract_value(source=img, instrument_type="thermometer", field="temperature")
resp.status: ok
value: 25 °C
